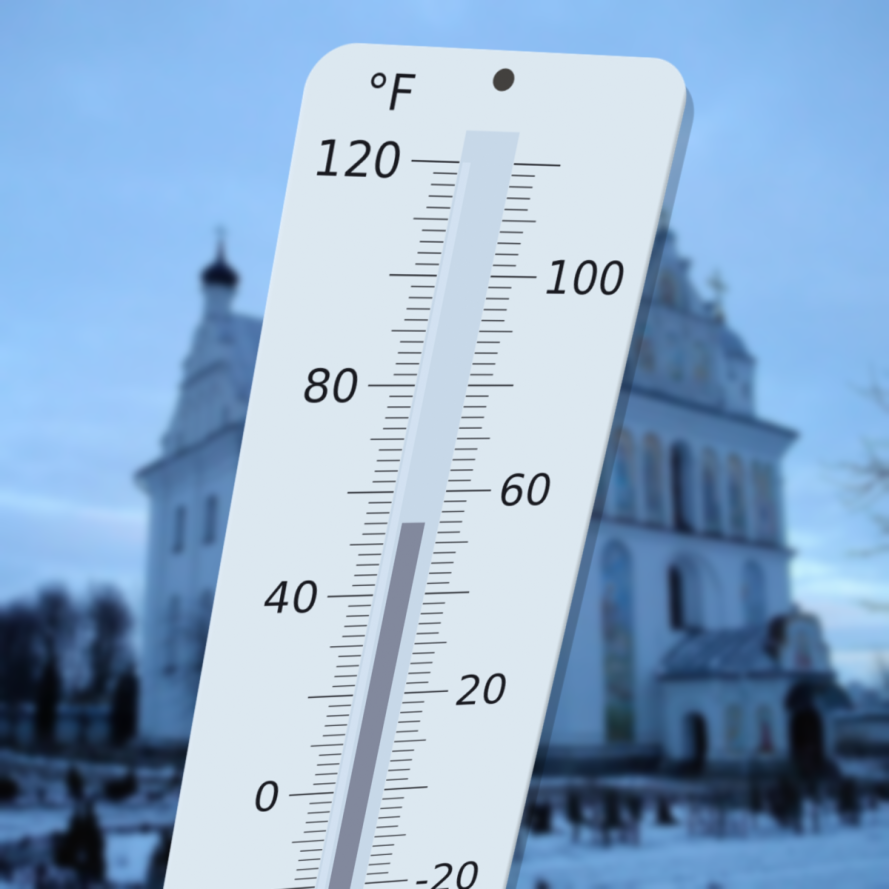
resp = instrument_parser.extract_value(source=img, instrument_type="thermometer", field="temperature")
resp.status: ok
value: 54 °F
